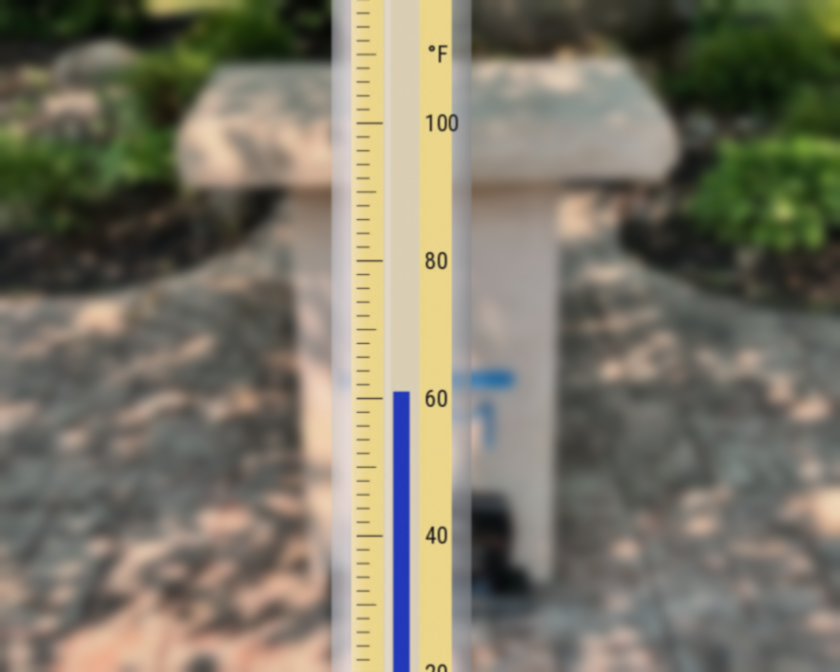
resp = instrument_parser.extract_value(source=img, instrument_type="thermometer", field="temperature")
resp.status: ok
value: 61 °F
